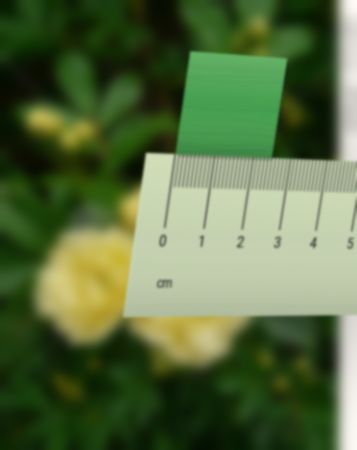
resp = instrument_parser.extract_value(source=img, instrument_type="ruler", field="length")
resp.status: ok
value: 2.5 cm
